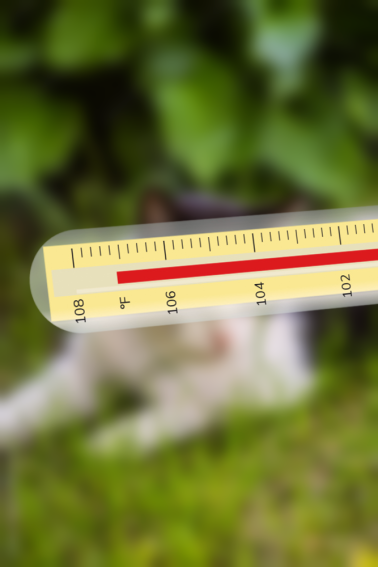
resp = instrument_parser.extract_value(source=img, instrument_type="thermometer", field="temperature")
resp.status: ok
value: 107.1 °F
